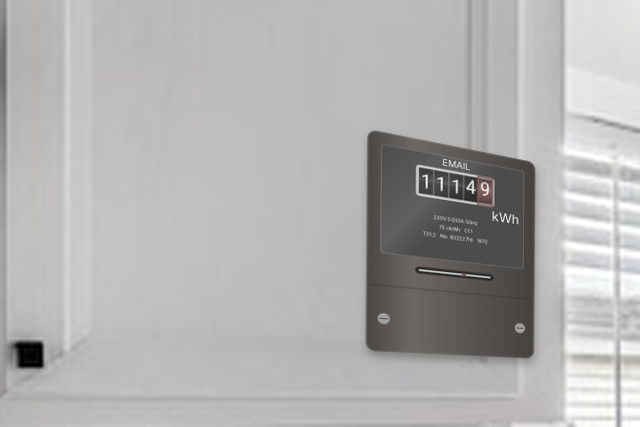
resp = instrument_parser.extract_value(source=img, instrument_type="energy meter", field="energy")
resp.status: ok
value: 1114.9 kWh
